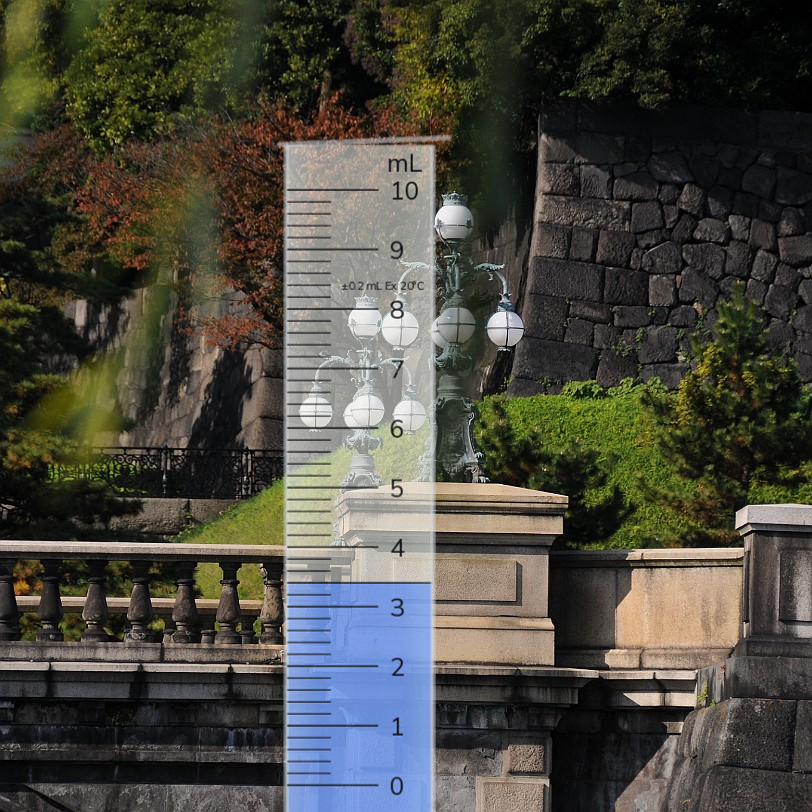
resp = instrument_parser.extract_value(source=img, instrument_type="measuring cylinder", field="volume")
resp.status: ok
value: 3.4 mL
